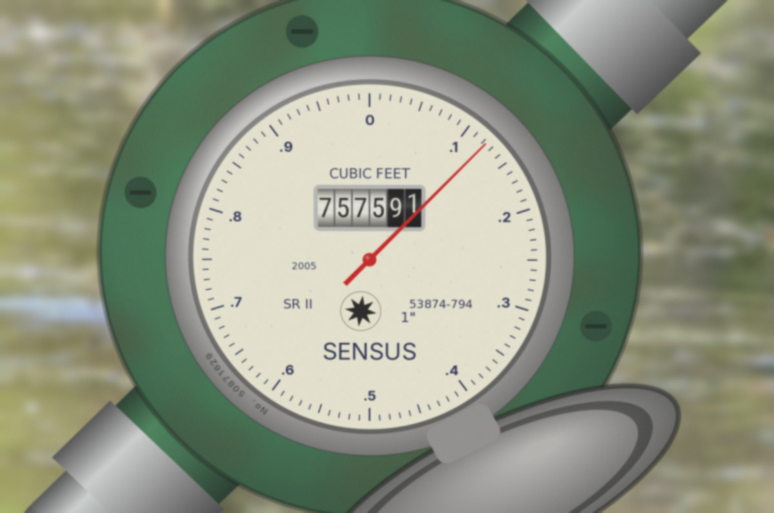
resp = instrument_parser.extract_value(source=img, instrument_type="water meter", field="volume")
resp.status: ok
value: 757591.12 ft³
